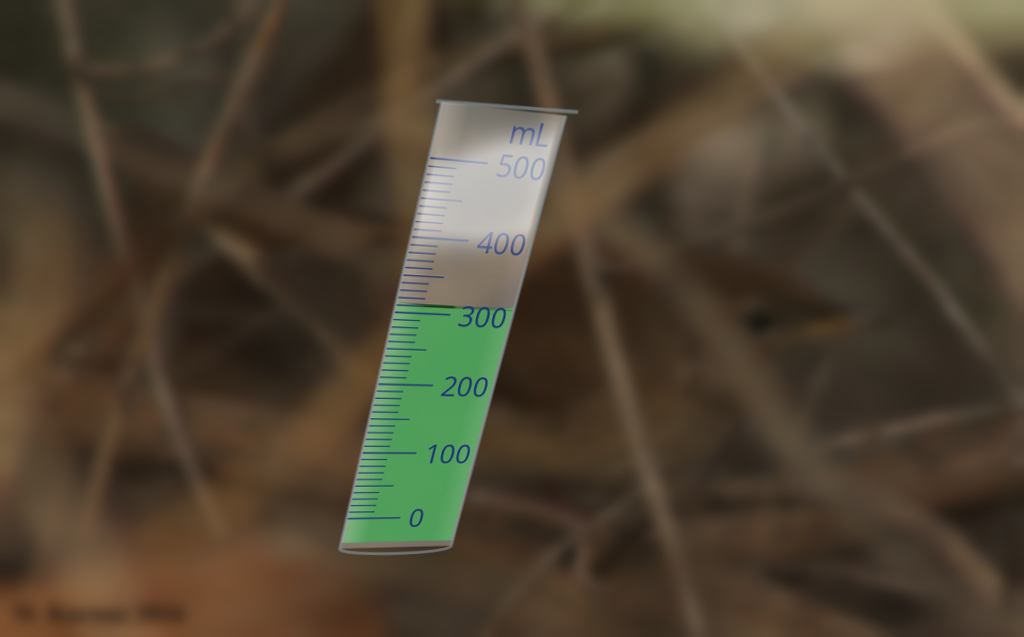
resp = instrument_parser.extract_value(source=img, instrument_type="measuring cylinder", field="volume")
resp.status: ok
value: 310 mL
